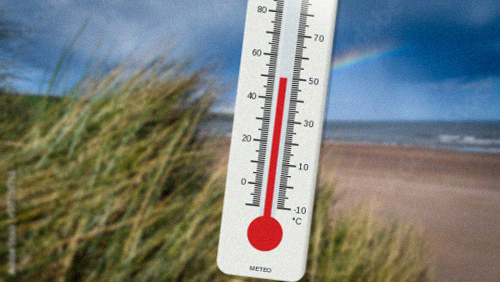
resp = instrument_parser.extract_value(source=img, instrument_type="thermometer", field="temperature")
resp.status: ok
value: 50 °C
